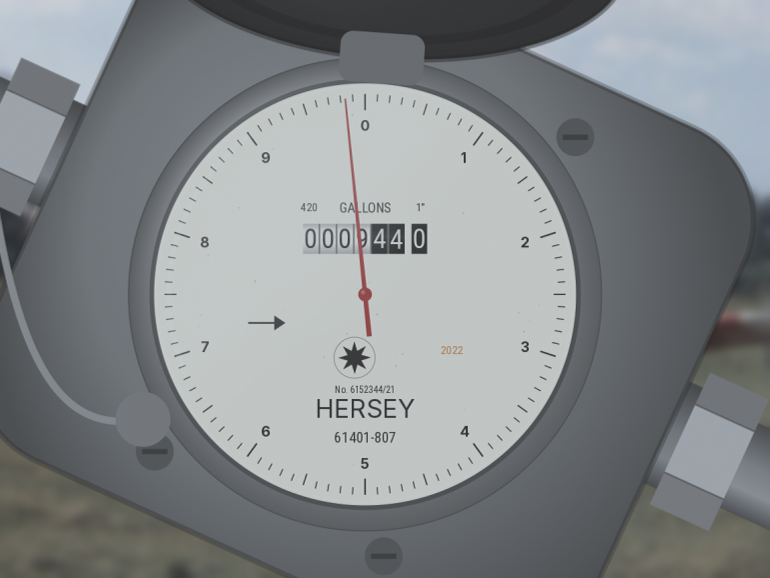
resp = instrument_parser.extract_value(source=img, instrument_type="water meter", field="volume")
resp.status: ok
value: 9439.8 gal
